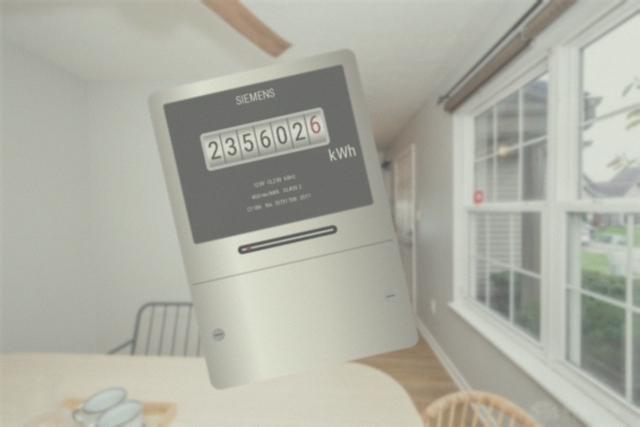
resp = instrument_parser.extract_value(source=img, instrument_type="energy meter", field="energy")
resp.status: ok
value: 235602.6 kWh
